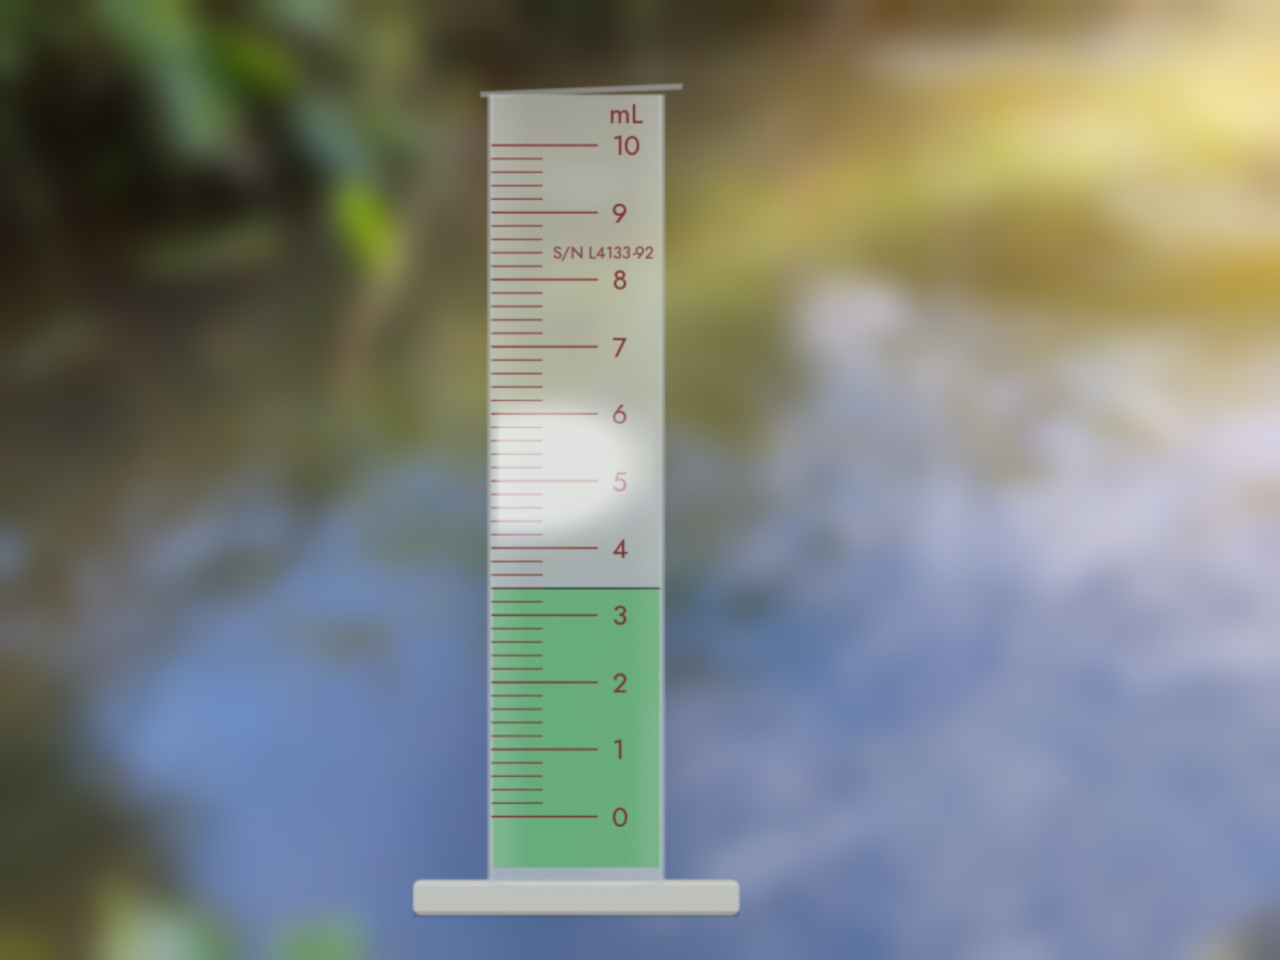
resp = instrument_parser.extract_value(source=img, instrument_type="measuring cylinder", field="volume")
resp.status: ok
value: 3.4 mL
